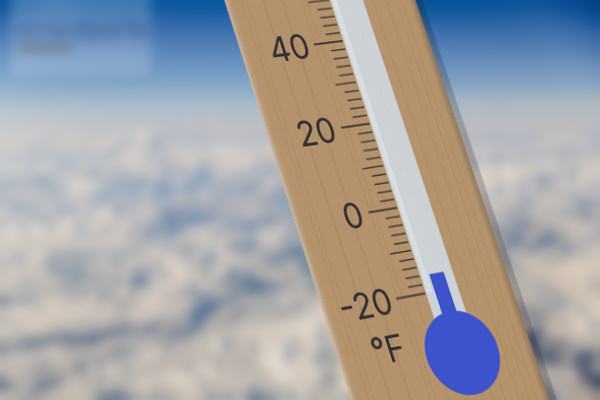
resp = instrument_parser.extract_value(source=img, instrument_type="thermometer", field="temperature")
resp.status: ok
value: -16 °F
